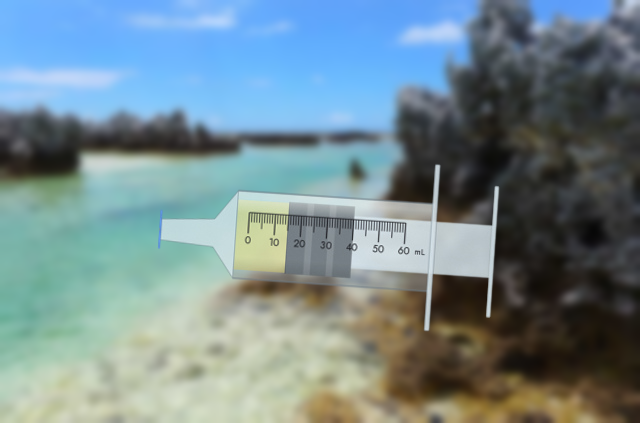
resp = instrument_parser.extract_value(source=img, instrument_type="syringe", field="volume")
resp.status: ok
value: 15 mL
